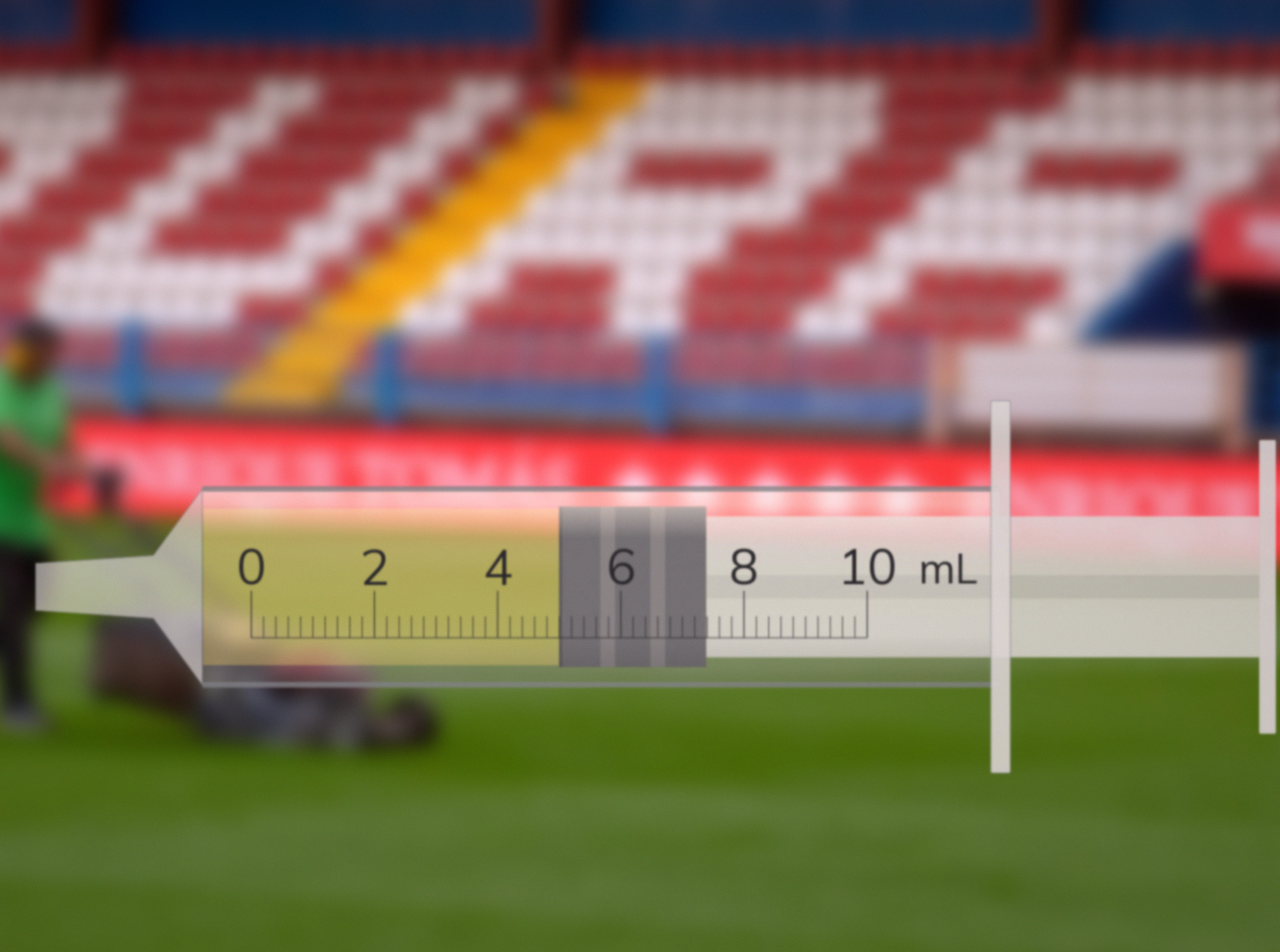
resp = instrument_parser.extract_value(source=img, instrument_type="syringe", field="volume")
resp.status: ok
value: 5 mL
